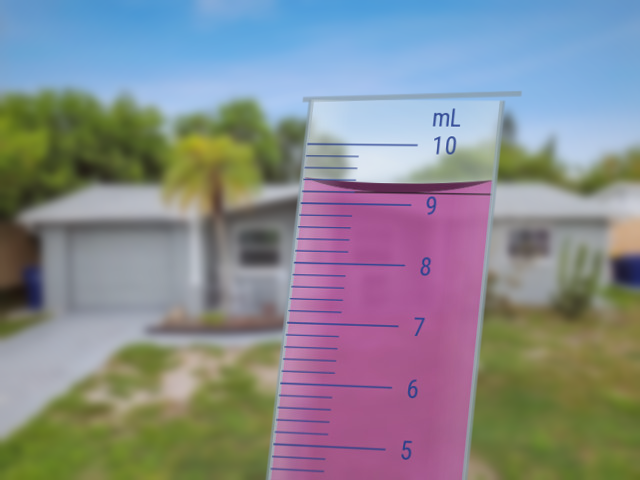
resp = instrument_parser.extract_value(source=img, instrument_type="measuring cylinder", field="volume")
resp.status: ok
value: 9.2 mL
